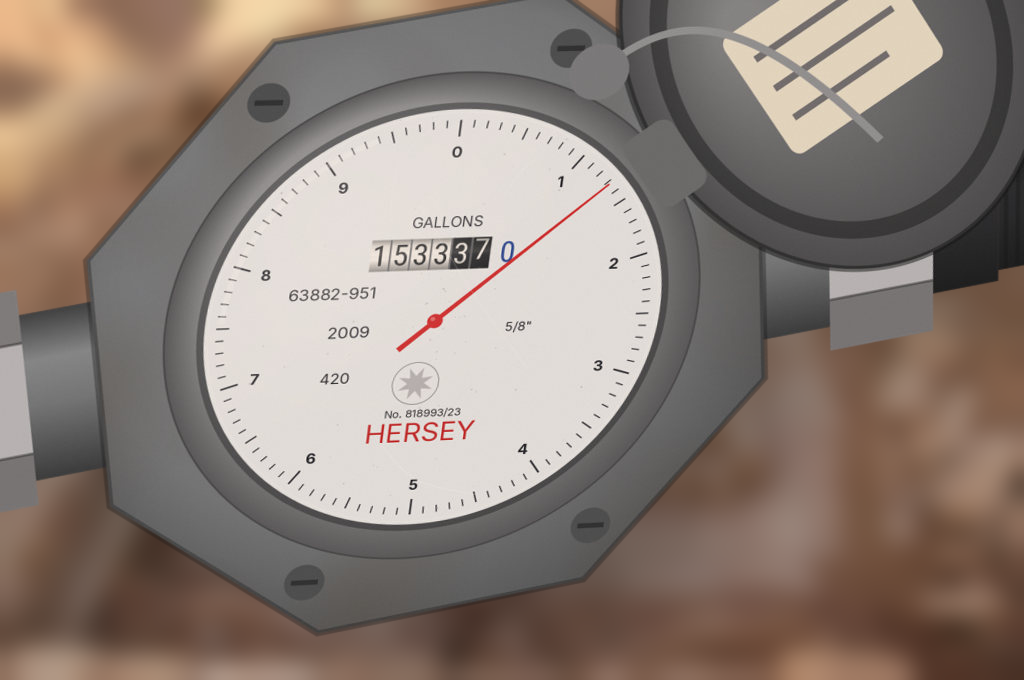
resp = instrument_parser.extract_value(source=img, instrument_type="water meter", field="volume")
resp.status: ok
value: 1533371.3 gal
